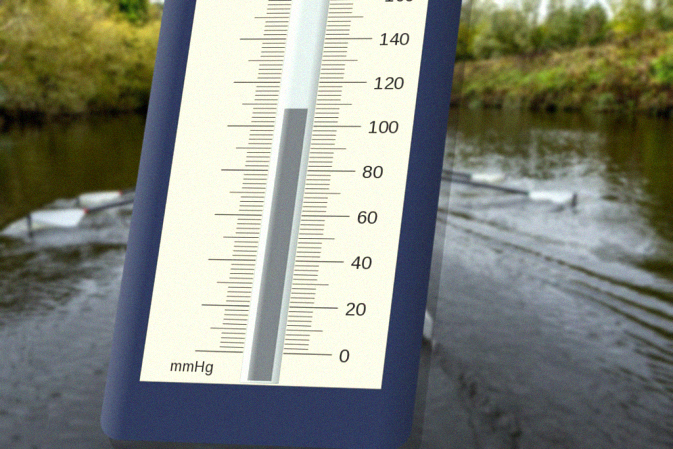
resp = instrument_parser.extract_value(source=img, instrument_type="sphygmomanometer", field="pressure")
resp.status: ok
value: 108 mmHg
